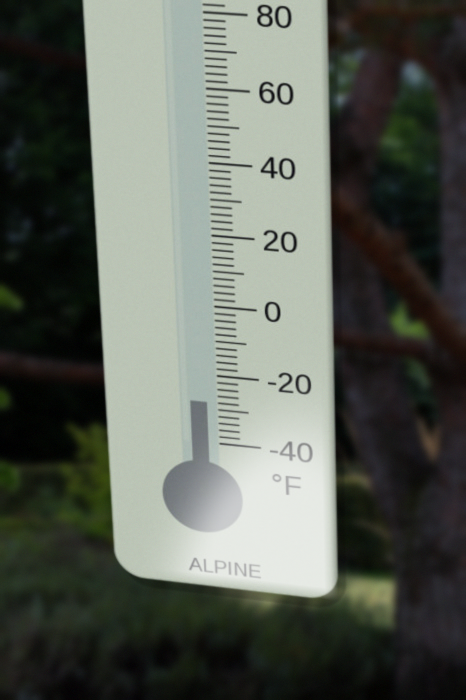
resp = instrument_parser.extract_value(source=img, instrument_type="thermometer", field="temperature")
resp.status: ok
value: -28 °F
